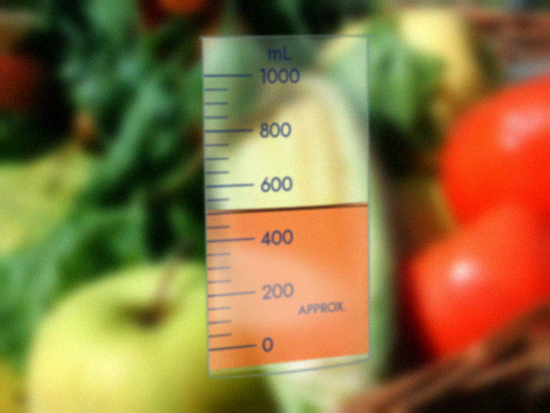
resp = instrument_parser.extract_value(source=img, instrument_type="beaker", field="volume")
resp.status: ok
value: 500 mL
